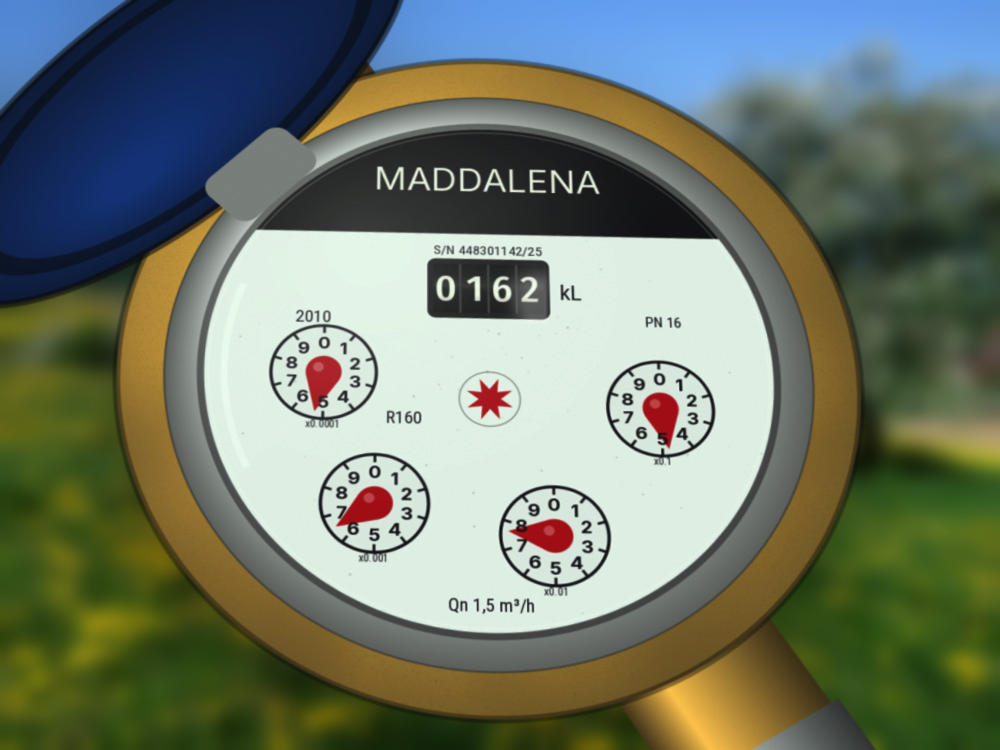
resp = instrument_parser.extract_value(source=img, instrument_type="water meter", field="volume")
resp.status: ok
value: 162.4765 kL
